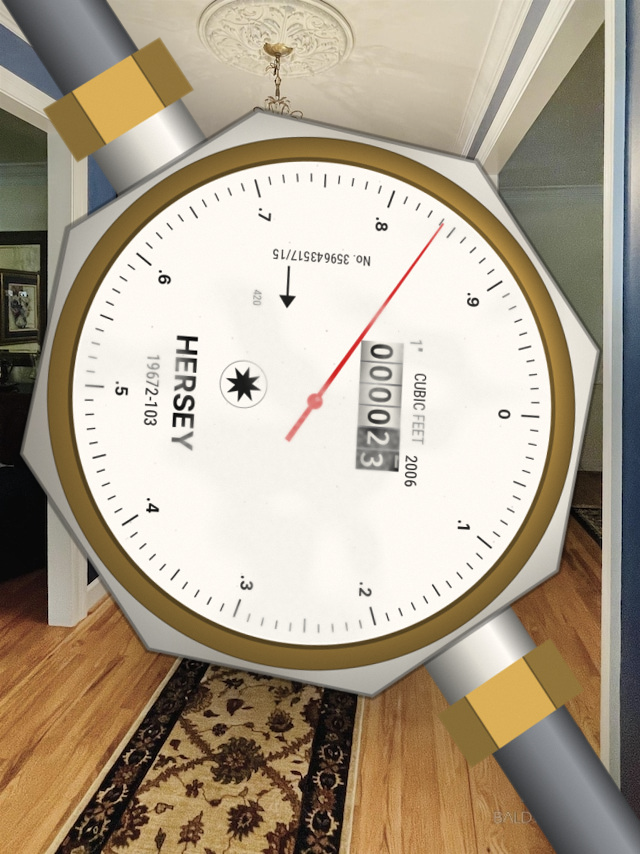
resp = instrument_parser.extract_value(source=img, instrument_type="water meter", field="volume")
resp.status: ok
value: 22.84 ft³
